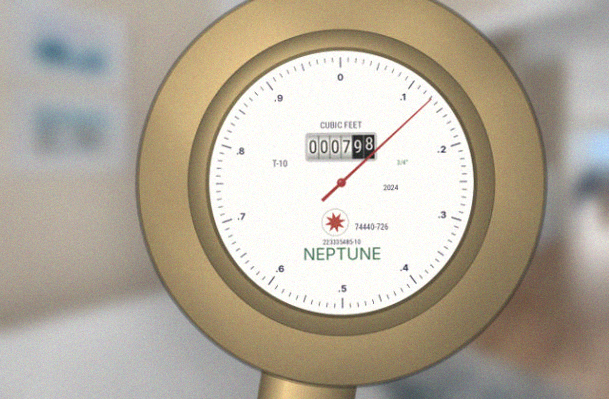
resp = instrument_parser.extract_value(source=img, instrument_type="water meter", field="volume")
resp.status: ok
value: 798.13 ft³
